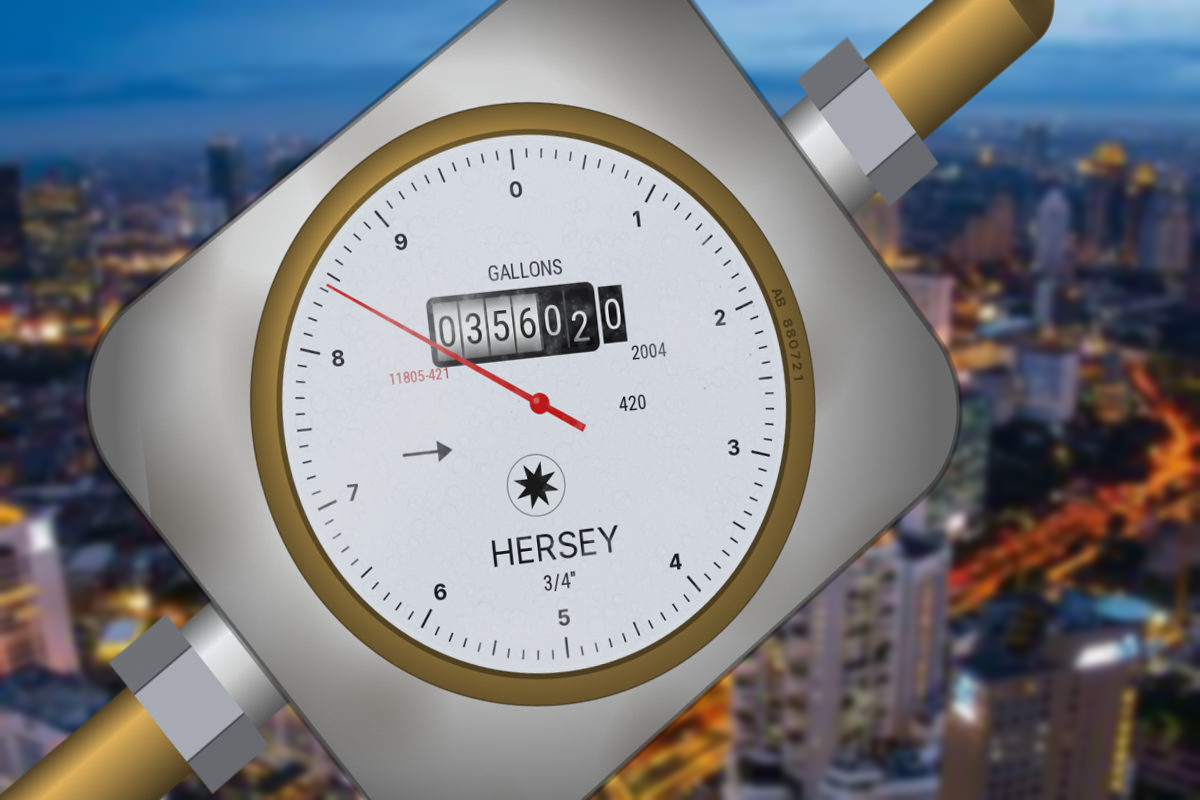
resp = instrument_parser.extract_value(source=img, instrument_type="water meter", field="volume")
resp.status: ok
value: 356018.4 gal
